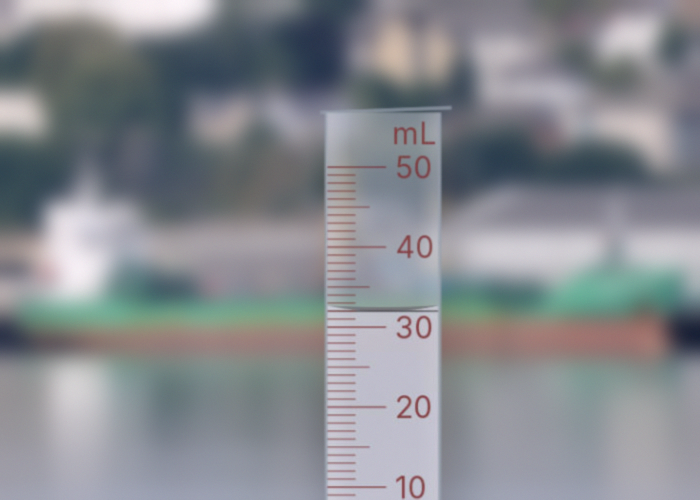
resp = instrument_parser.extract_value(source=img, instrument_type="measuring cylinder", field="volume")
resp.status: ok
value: 32 mL
